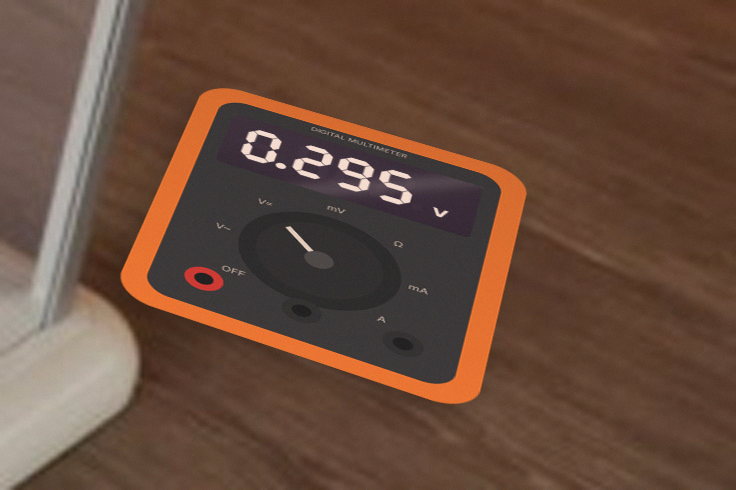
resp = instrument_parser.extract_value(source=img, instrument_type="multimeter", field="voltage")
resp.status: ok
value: 0.295 V
